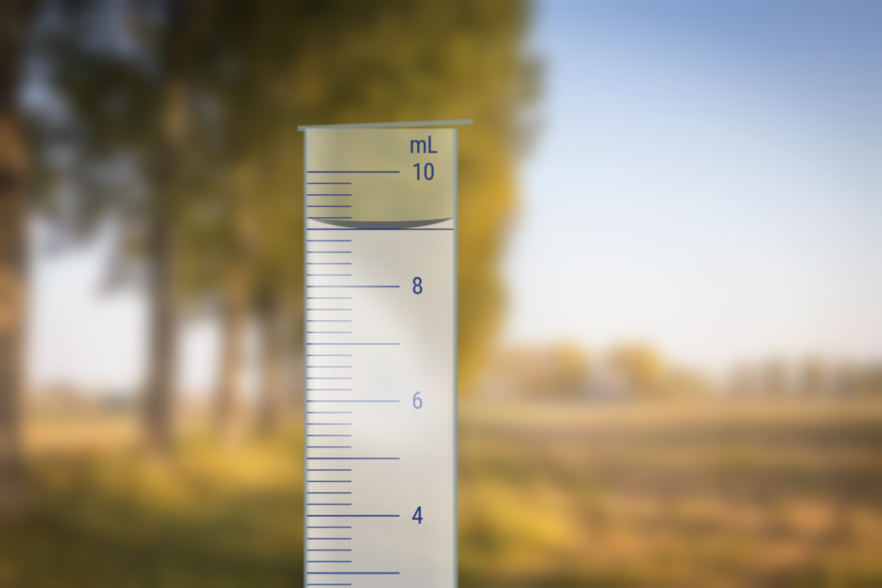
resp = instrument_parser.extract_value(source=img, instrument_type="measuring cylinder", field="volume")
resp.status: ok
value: 9 mL
